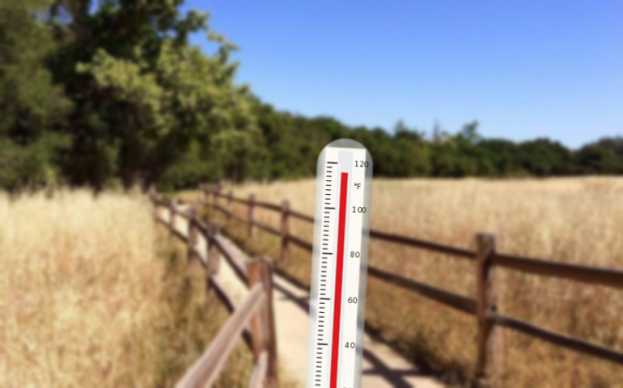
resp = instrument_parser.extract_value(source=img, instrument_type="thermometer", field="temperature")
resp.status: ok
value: 116 °F
